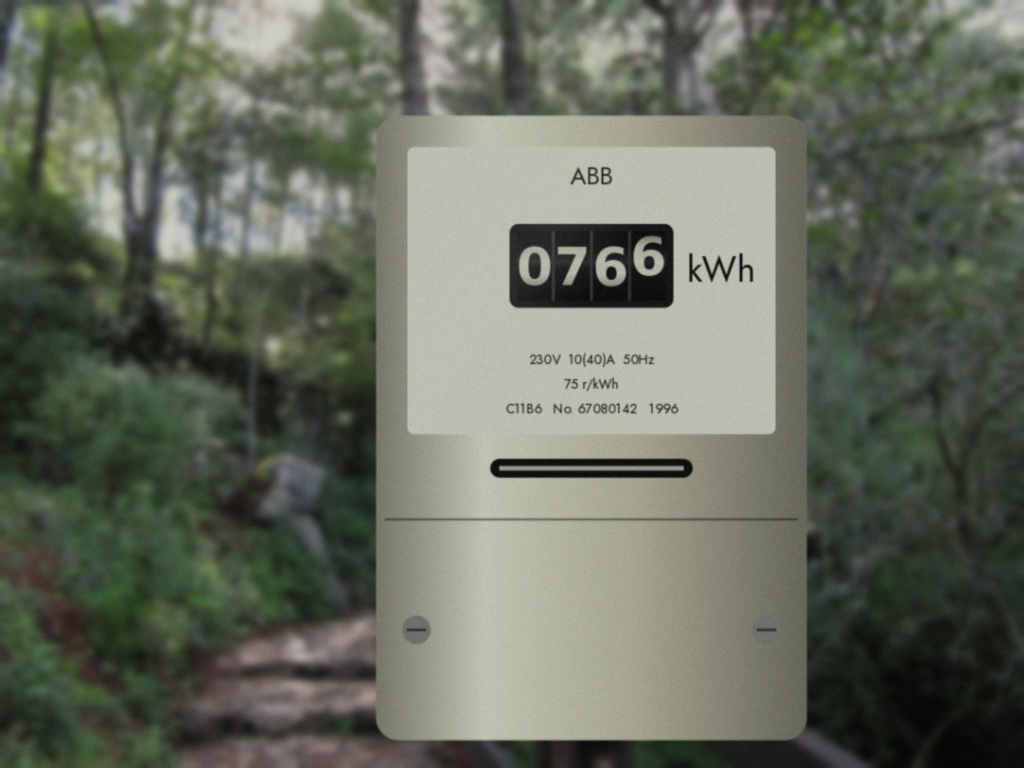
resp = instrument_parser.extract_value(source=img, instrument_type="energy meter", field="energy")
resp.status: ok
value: 766 kWh
